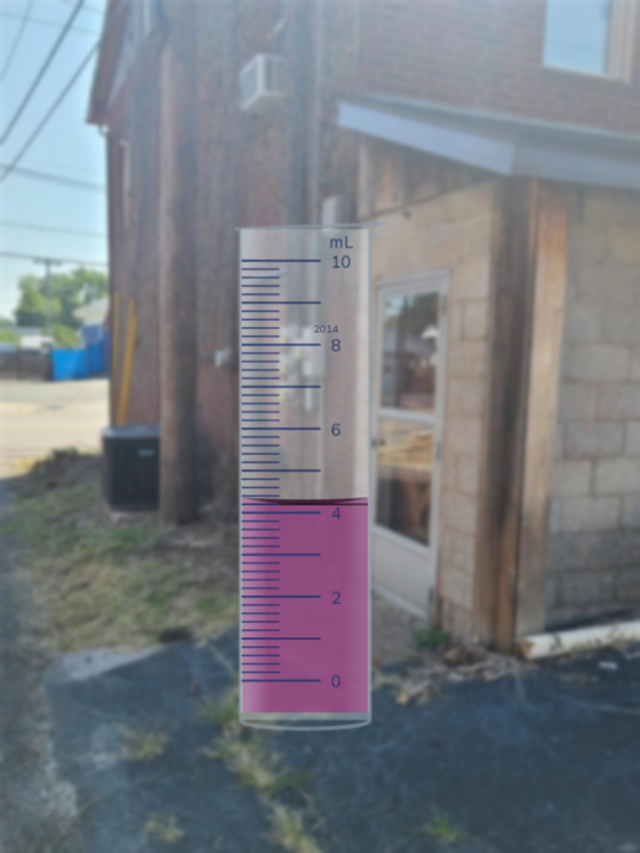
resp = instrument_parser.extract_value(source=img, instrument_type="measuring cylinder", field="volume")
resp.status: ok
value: 4.2 mL
